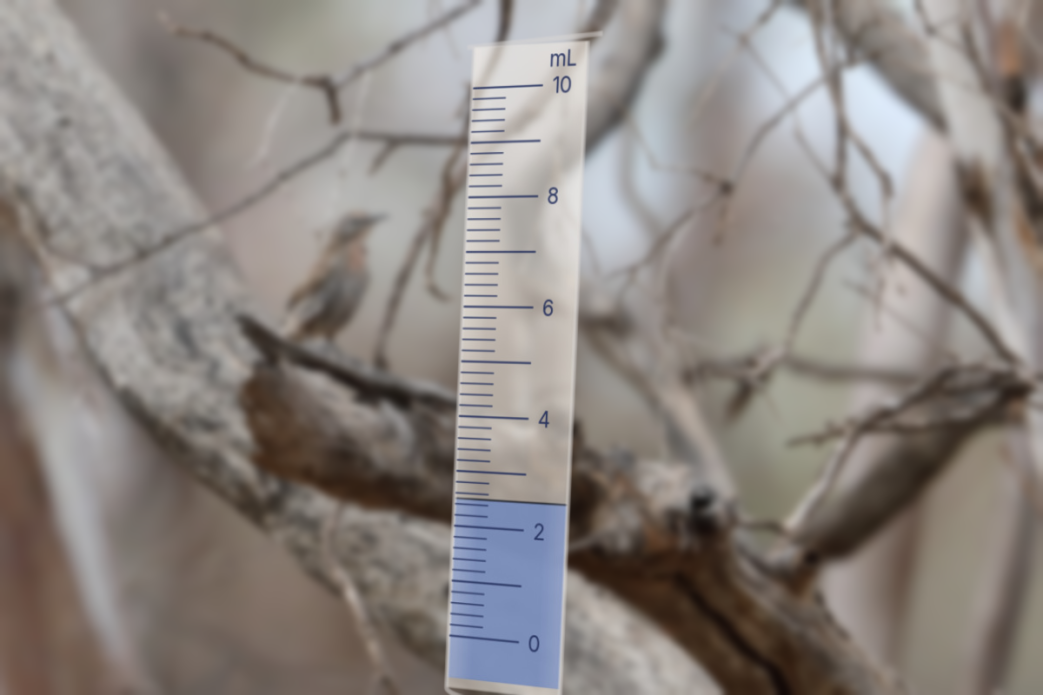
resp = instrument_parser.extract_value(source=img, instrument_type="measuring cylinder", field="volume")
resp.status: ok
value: 2.5 mL
